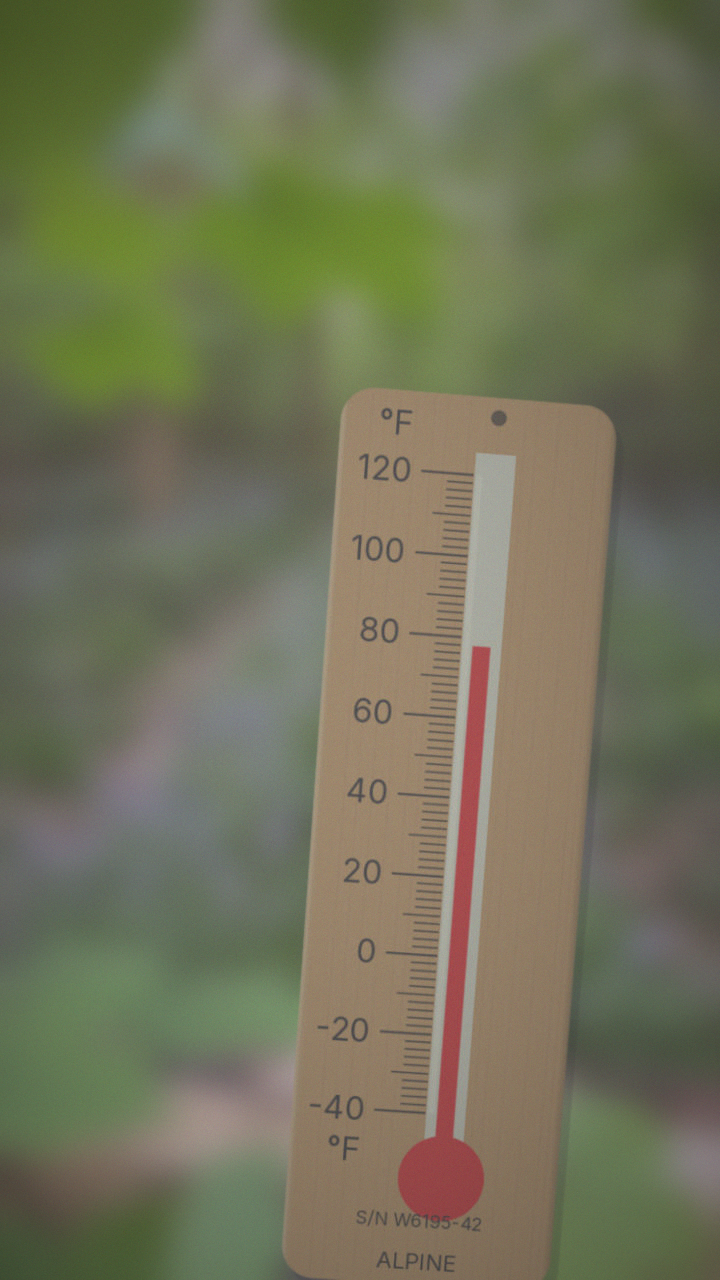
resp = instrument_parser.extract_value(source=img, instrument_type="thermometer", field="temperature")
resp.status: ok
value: 78 °F
